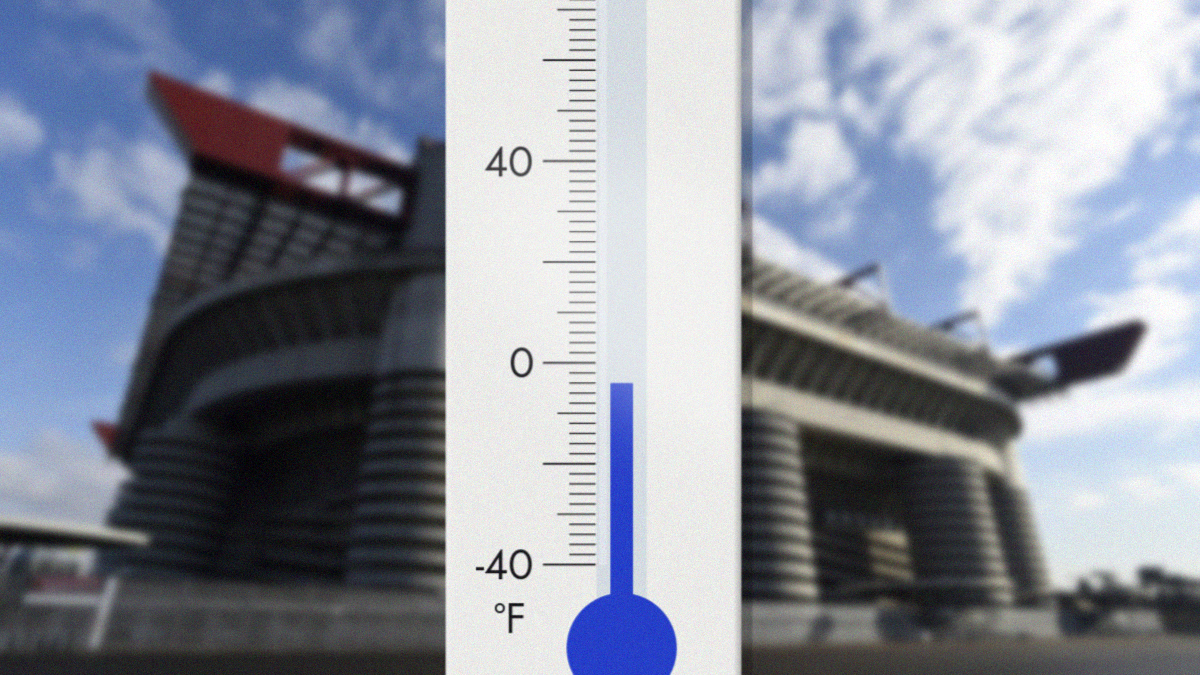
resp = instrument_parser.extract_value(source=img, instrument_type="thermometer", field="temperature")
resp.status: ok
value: -4 °F
